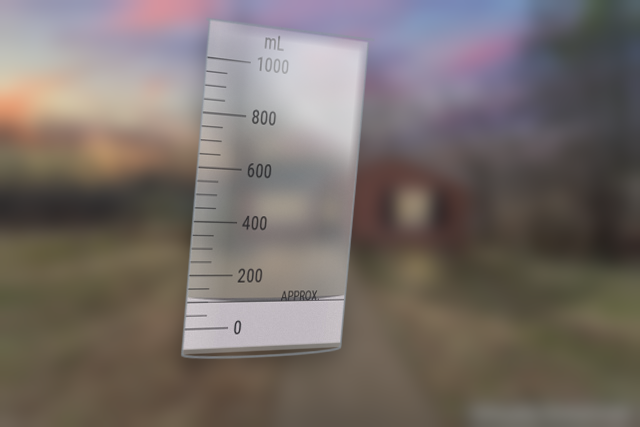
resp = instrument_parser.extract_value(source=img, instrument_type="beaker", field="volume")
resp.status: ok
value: 100 mL
